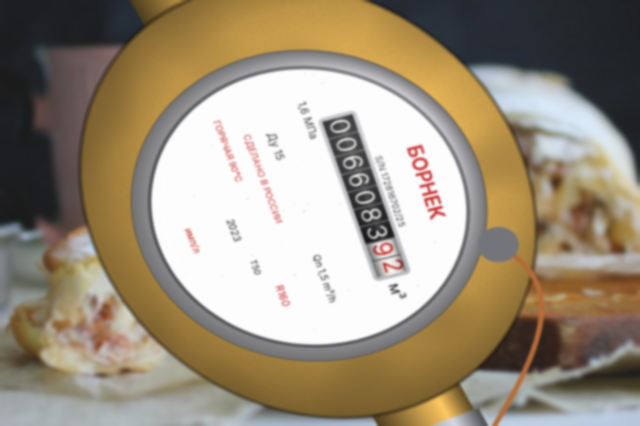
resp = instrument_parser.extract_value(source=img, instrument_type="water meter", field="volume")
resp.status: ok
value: 66083.92 m³
